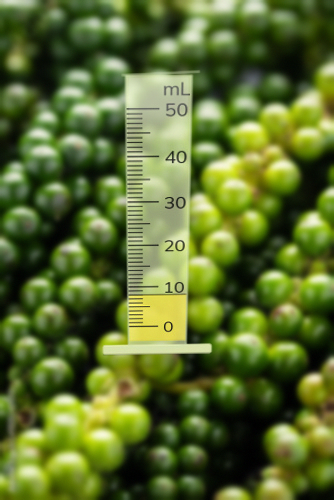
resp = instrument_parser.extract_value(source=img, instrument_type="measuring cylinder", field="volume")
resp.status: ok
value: 8 mL
